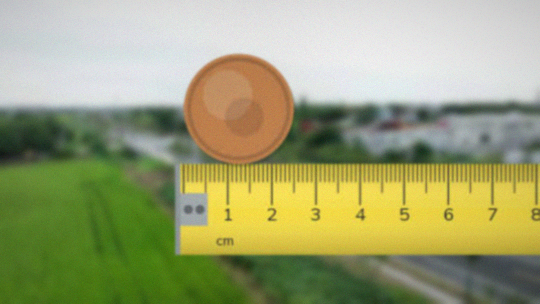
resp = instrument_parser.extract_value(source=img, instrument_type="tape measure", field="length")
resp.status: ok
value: 2.5 cm
